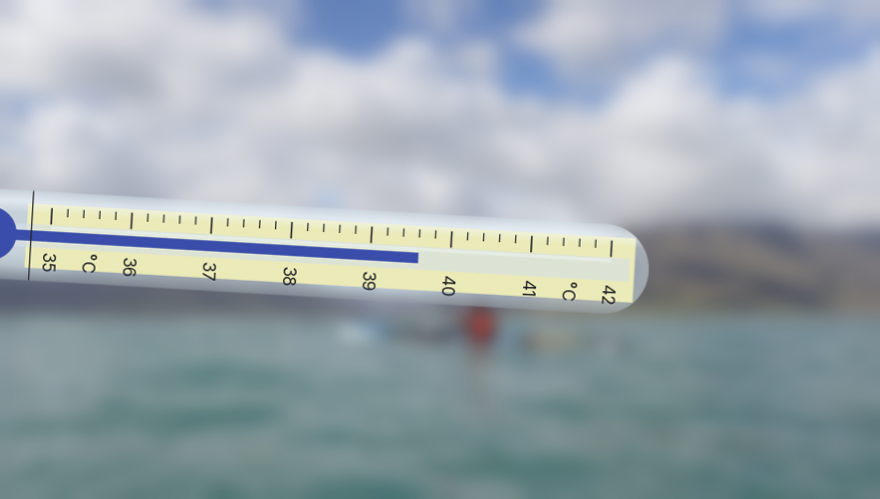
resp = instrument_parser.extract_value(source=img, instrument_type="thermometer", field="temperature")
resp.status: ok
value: 39.6 °C
